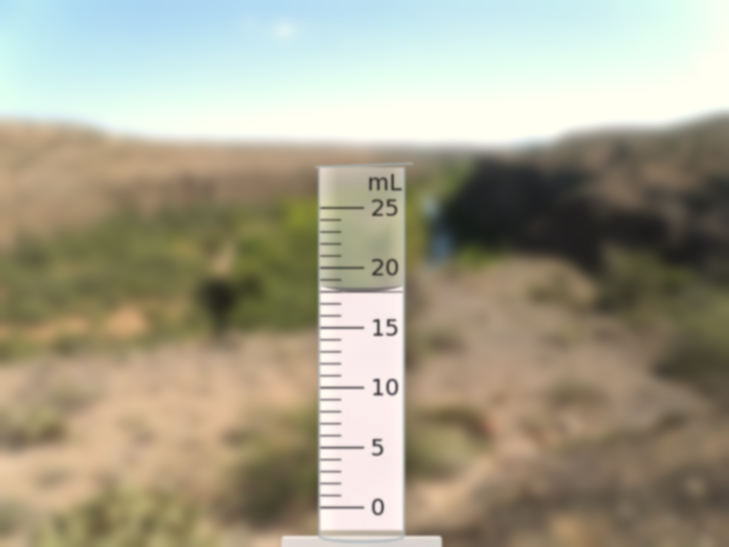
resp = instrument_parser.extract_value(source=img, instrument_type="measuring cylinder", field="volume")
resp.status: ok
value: 18 mL
